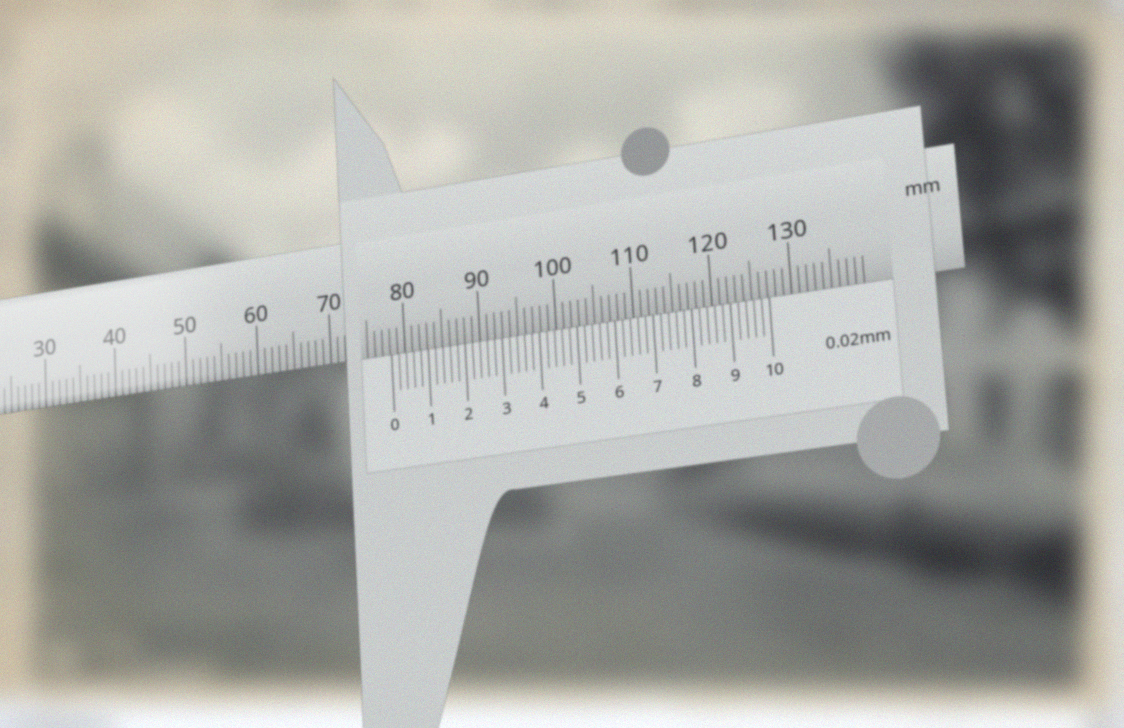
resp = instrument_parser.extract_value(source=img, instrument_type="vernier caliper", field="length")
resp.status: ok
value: 78.2 mm
